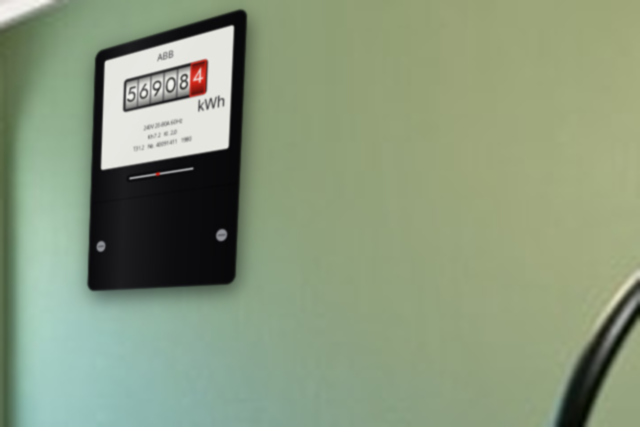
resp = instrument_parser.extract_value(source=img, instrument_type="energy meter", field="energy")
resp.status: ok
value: 56908.4 kWh
